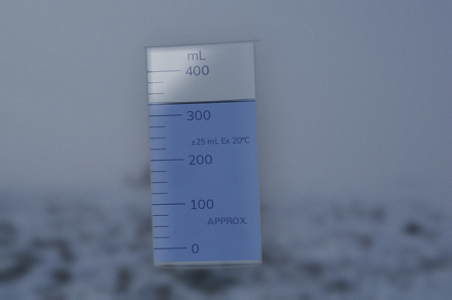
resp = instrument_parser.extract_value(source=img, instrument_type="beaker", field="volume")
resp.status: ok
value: 325 mL
